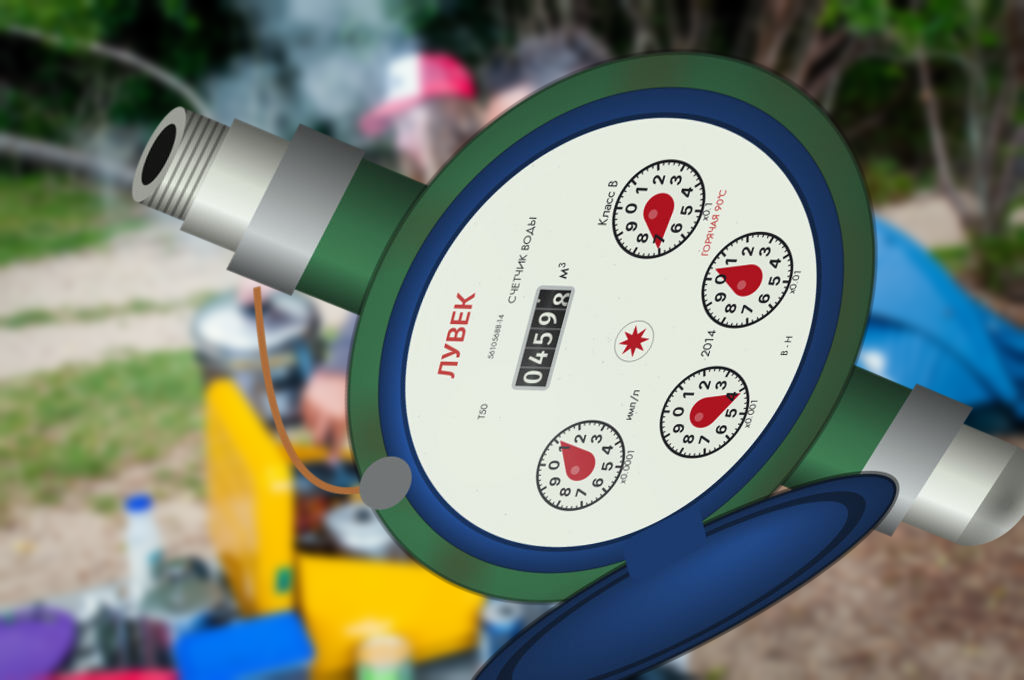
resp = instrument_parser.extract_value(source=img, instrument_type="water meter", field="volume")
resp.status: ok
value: 4597.7041 m³
